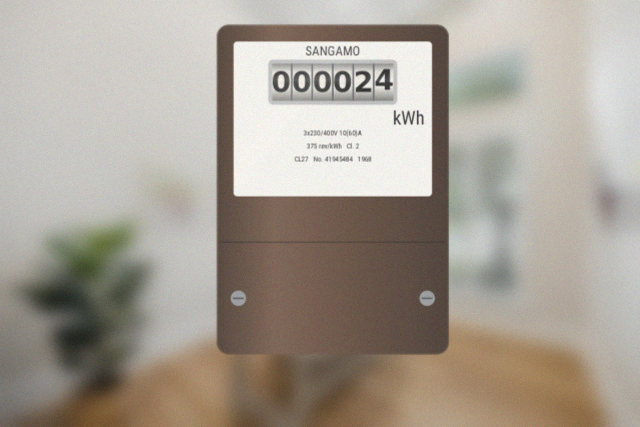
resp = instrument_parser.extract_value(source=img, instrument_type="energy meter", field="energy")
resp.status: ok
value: 24 kWh
